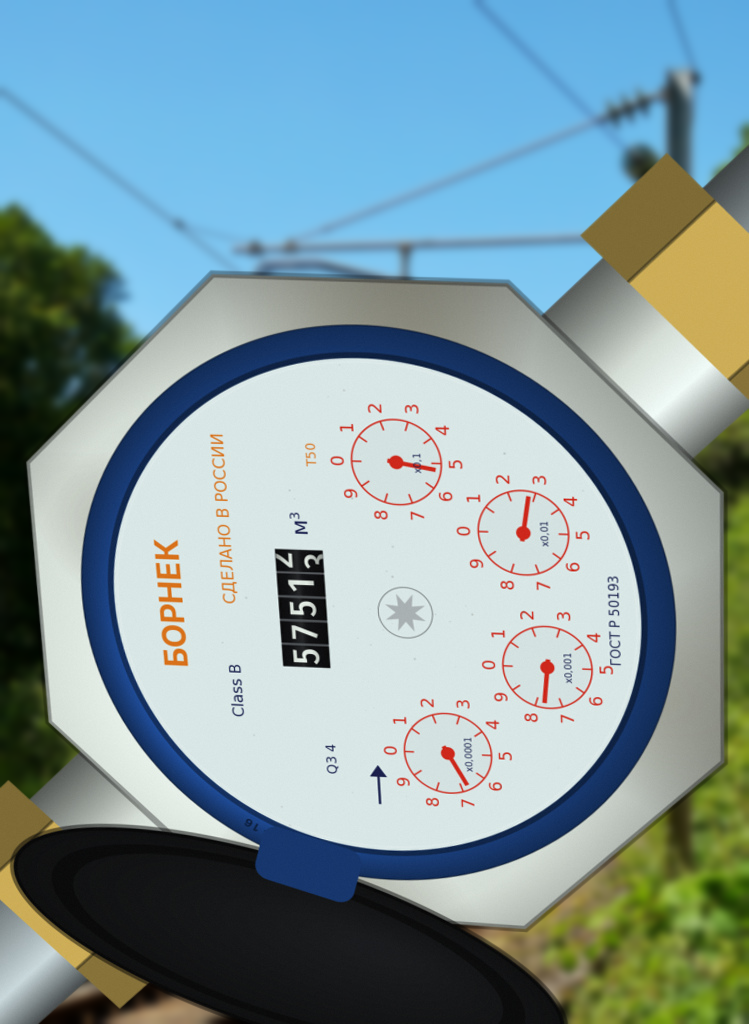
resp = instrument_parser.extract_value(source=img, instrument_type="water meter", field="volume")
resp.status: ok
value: 57512.5276 m³
